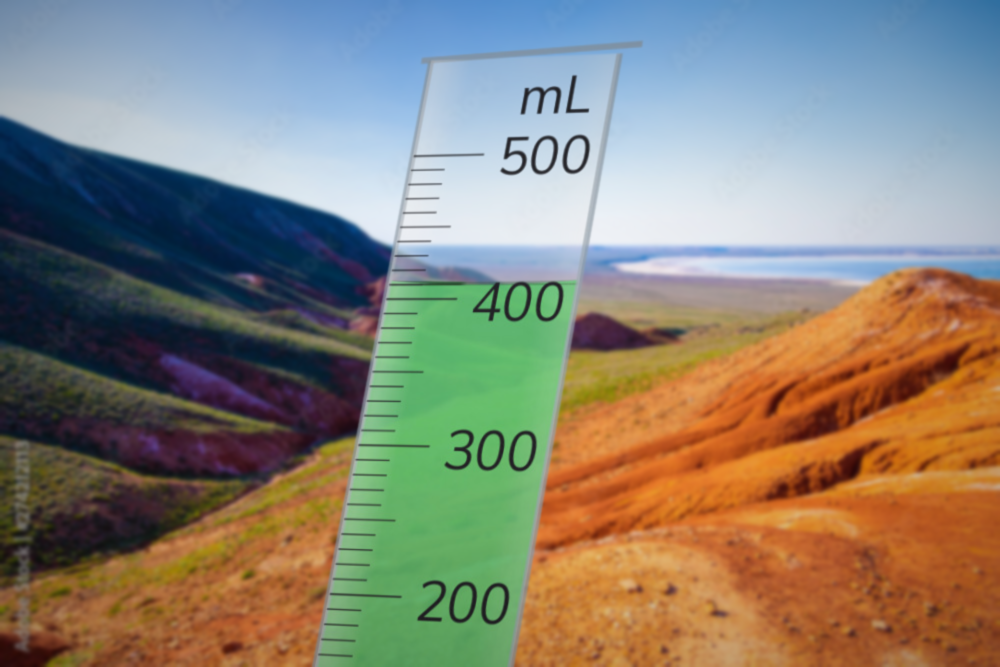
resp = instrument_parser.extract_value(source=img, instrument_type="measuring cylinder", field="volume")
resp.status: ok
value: 410 mL
